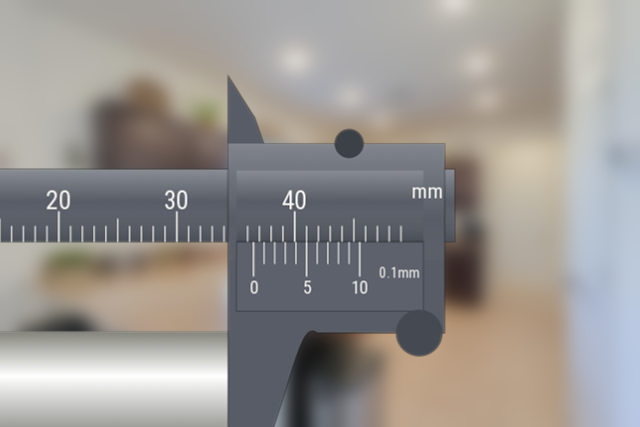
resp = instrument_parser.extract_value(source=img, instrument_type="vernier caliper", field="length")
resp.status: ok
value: 36.5 mm
